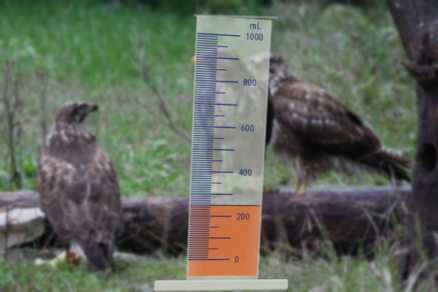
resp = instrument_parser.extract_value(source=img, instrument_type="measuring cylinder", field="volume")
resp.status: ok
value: 250 mL
